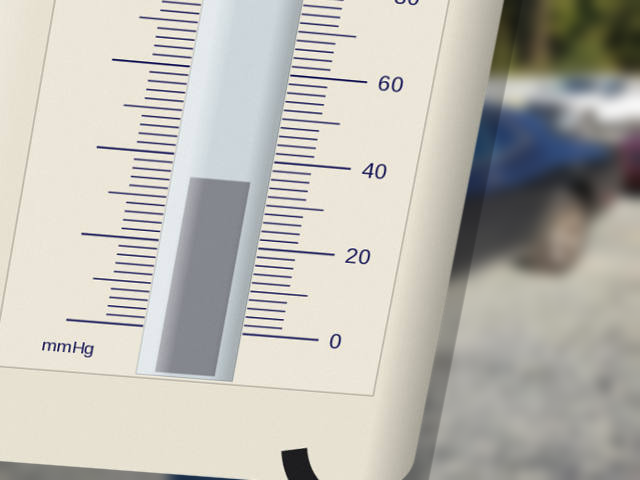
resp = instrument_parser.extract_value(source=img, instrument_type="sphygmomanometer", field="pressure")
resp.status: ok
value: 35 mmHg
